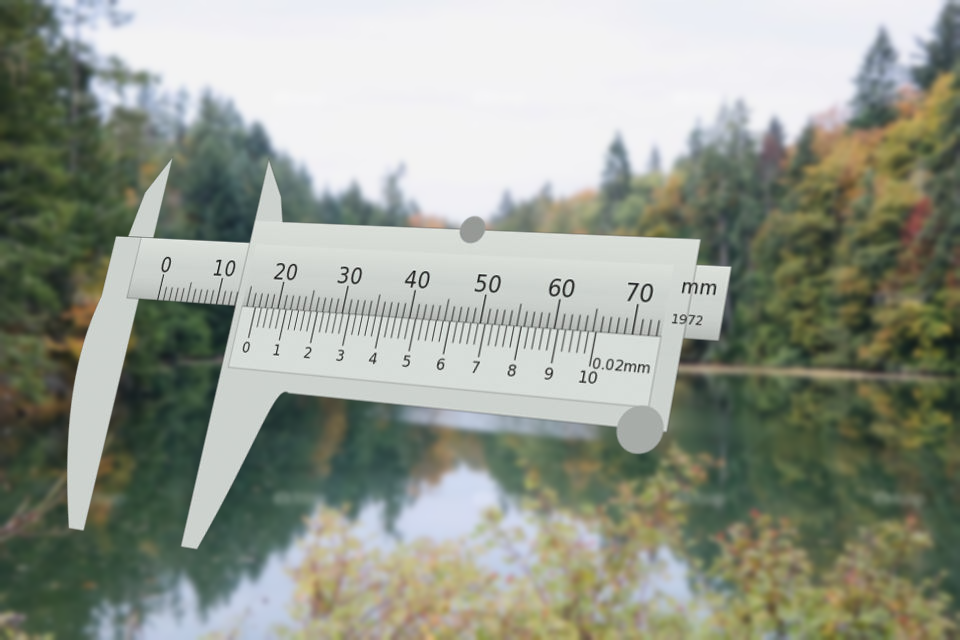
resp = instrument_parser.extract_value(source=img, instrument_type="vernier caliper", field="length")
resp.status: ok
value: 16.4 mm
